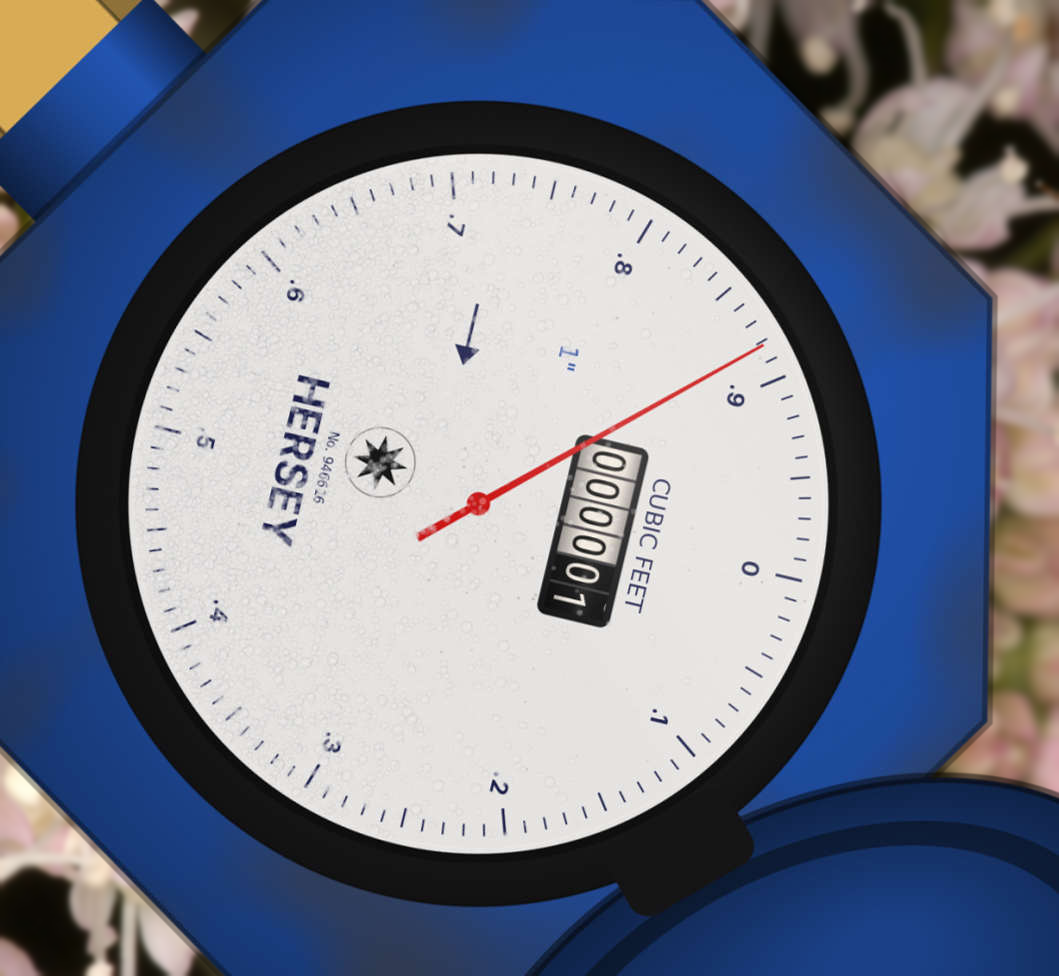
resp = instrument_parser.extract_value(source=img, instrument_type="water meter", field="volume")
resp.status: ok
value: 0.88 ft³
